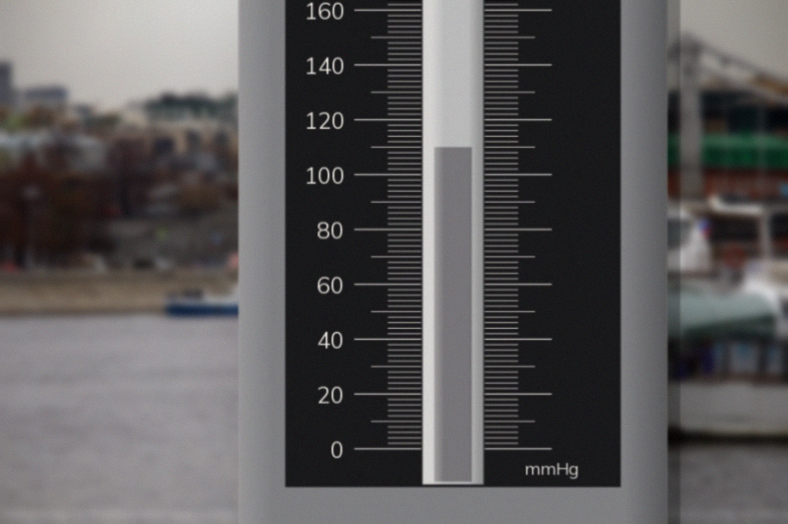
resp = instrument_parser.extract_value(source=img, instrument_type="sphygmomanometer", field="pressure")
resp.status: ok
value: 110 mmHg
